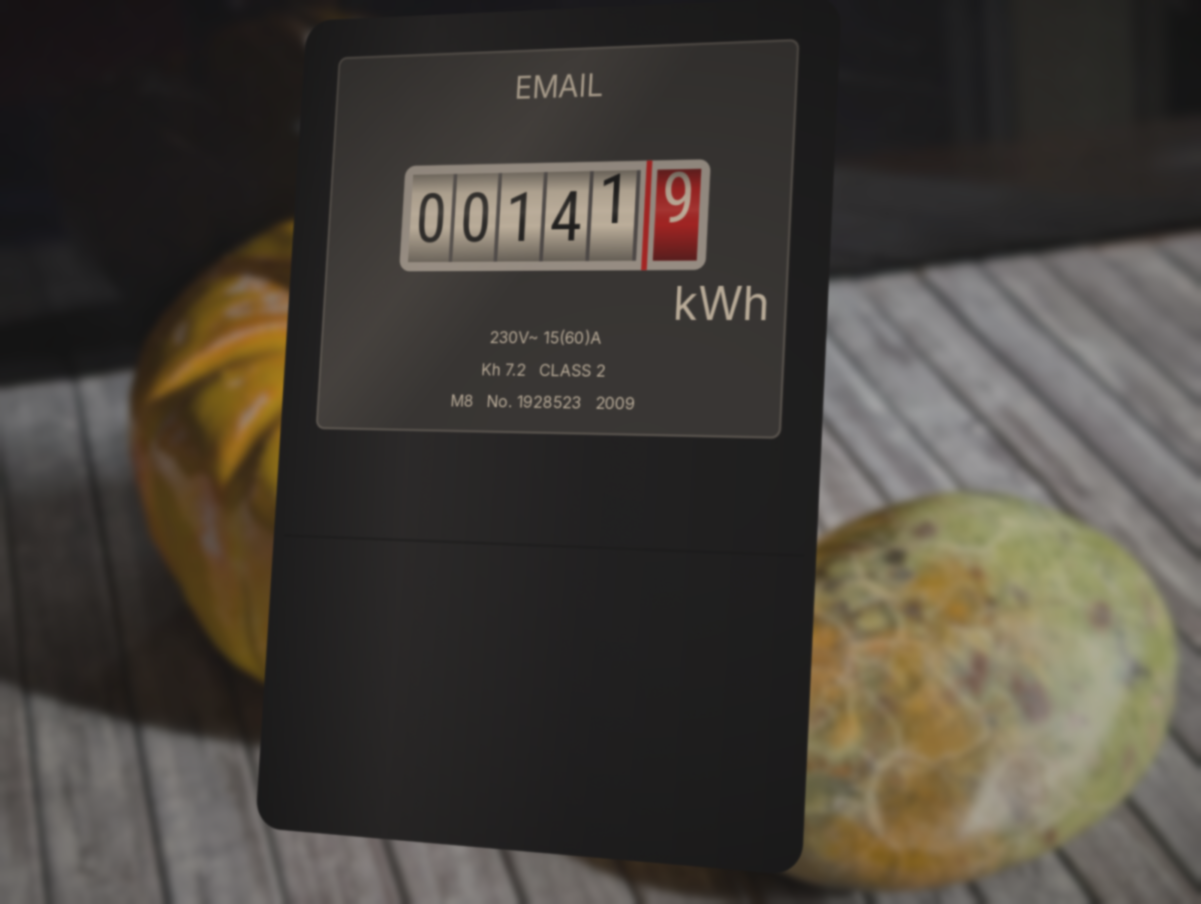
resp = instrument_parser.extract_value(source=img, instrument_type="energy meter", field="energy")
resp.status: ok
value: 141.9 kWh
